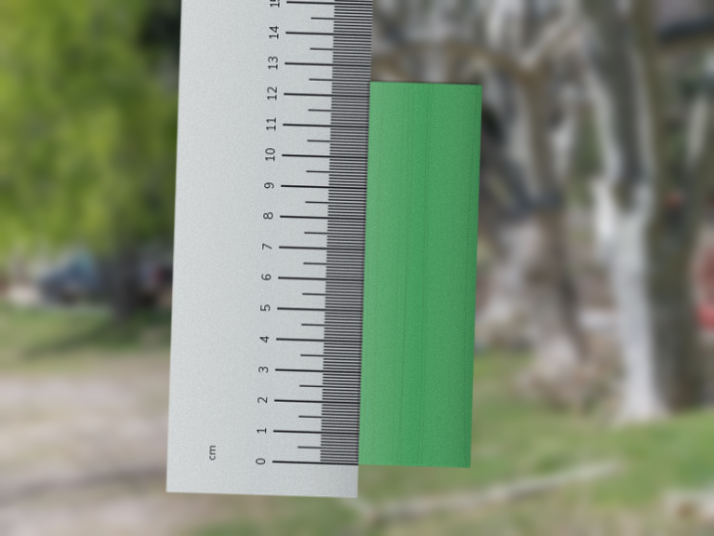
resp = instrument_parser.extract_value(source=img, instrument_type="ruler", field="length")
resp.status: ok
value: 12.5 cm
